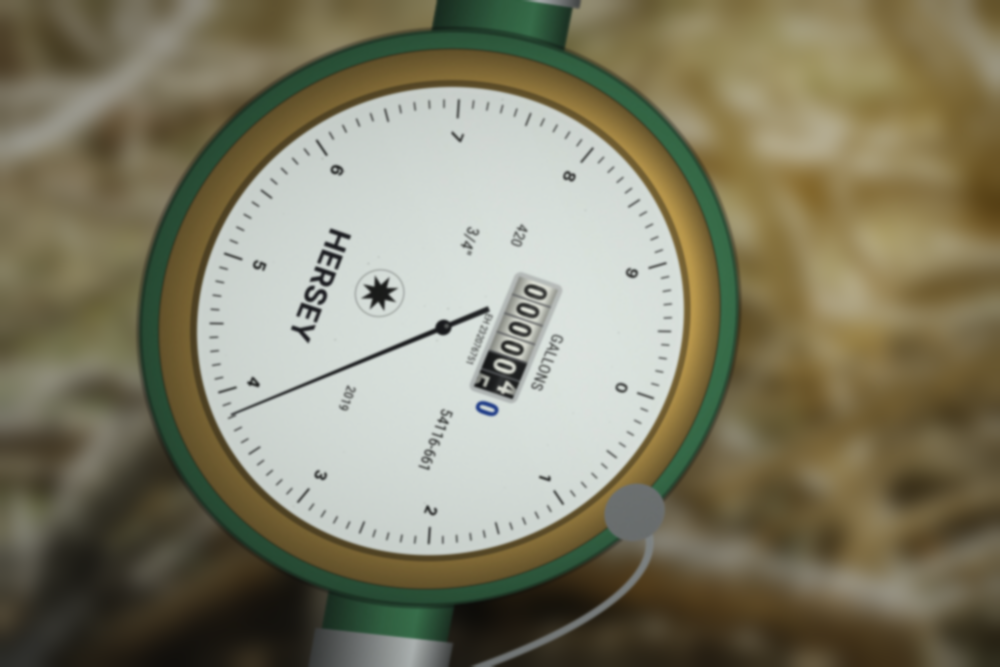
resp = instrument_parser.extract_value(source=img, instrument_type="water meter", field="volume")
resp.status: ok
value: 43.8 gal
